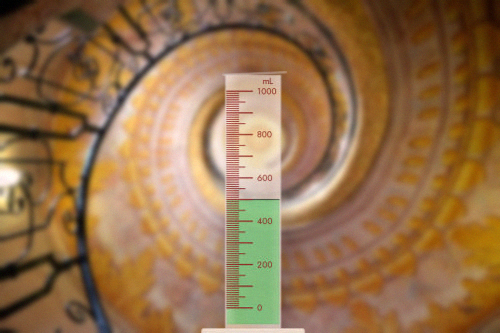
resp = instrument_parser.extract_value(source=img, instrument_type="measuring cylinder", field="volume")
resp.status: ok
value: 500 mL
